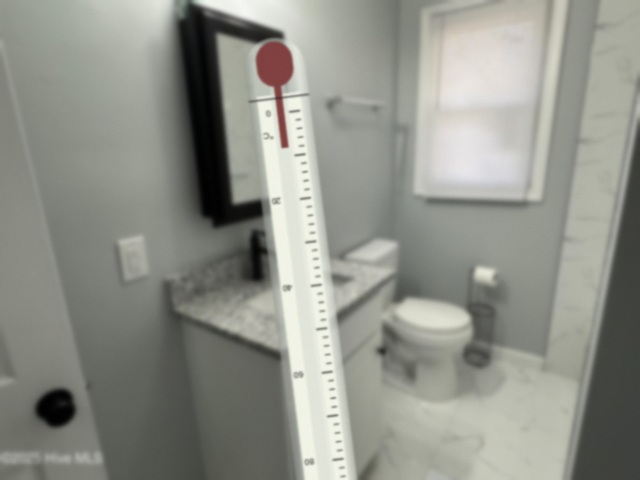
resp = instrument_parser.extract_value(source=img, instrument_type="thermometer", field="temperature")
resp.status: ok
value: 8 °C
